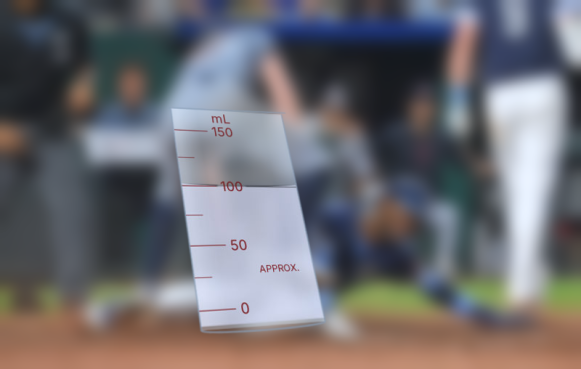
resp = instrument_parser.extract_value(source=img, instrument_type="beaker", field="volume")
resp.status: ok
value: 100 mL
